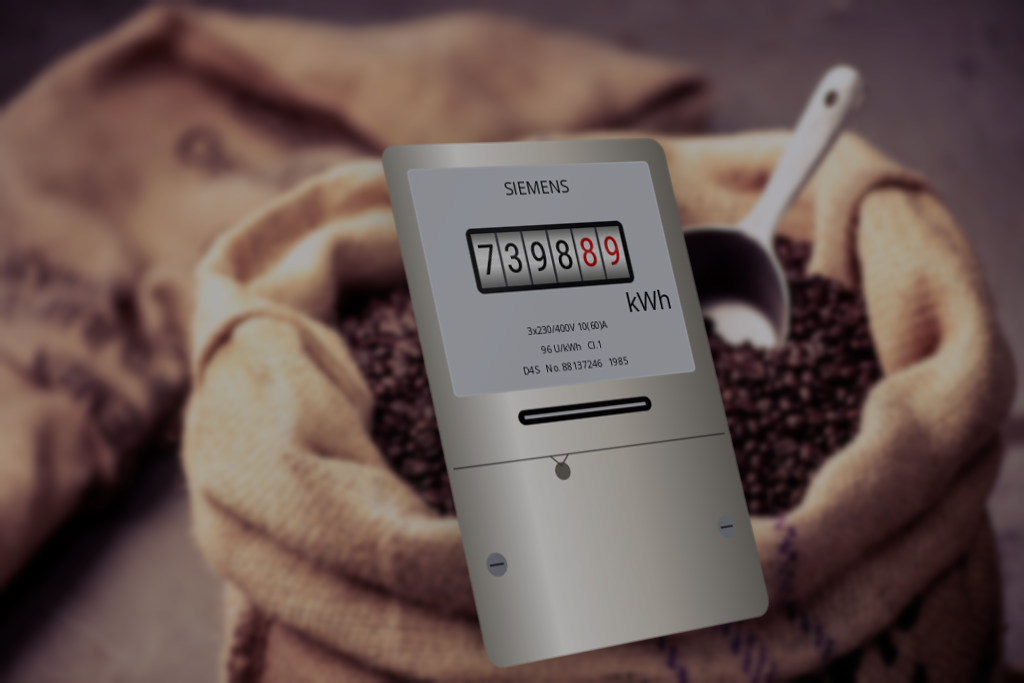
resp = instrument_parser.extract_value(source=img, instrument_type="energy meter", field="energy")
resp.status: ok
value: 7398.89 kWh
